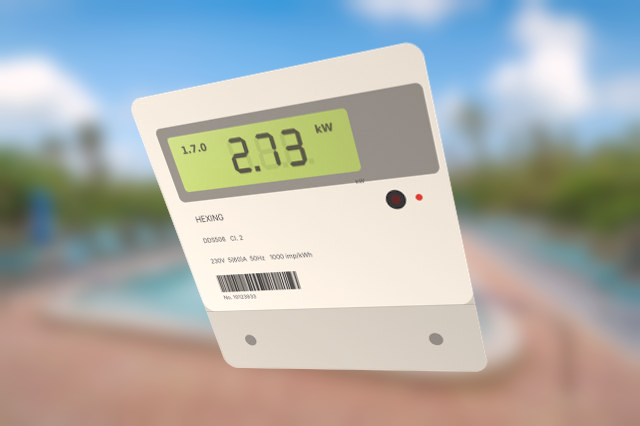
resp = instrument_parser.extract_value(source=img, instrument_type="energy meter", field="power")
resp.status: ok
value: 2.73 kW
